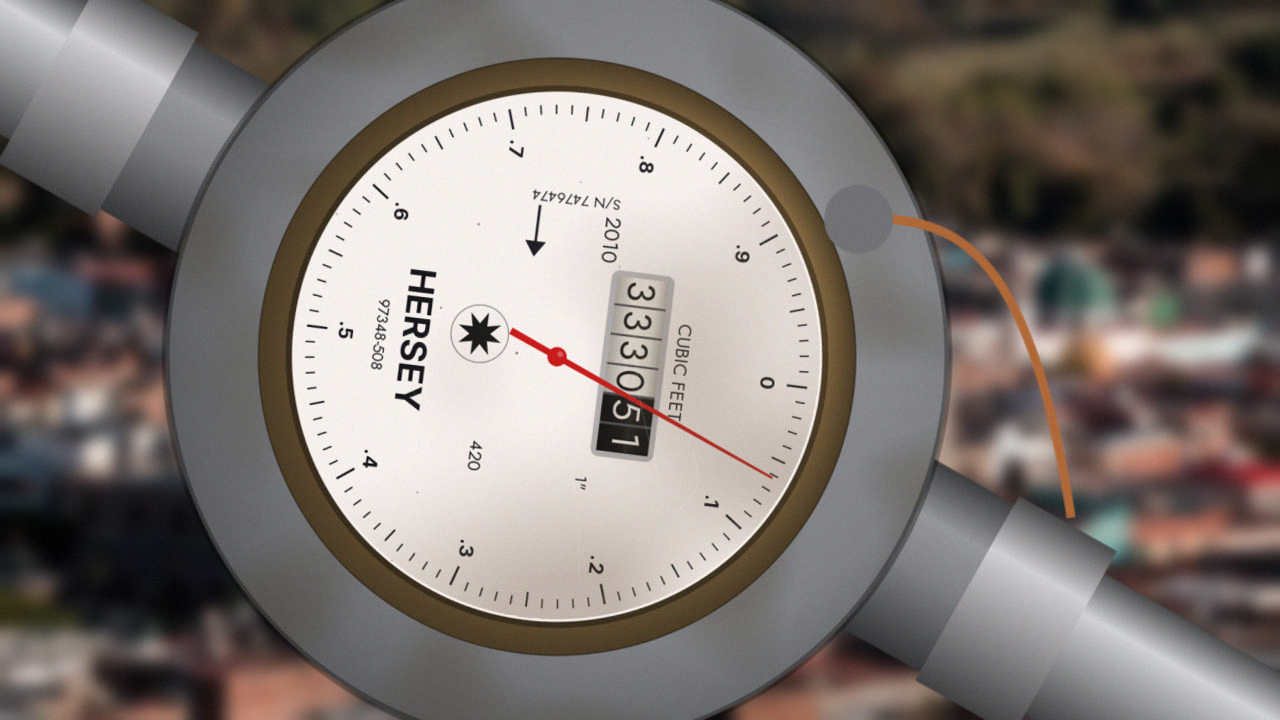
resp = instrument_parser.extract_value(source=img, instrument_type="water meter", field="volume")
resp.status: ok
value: 333051.06 ft³
